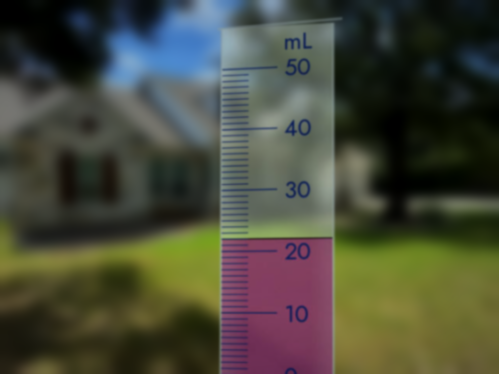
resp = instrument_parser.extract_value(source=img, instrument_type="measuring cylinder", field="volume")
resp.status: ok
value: 22 mL
